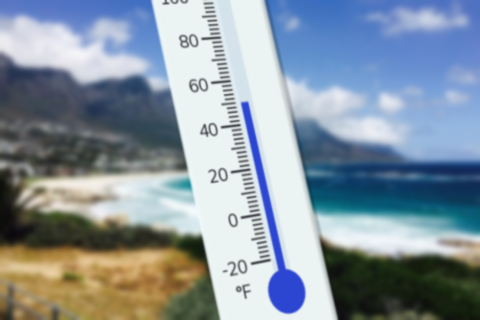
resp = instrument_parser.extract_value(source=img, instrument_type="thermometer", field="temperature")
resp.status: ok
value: 50 °F
